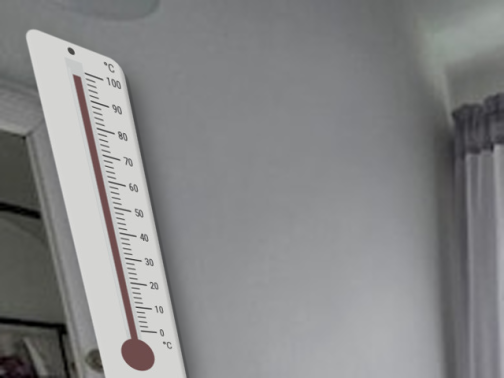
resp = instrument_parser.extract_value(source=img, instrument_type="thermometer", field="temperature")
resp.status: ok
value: 98 °C
